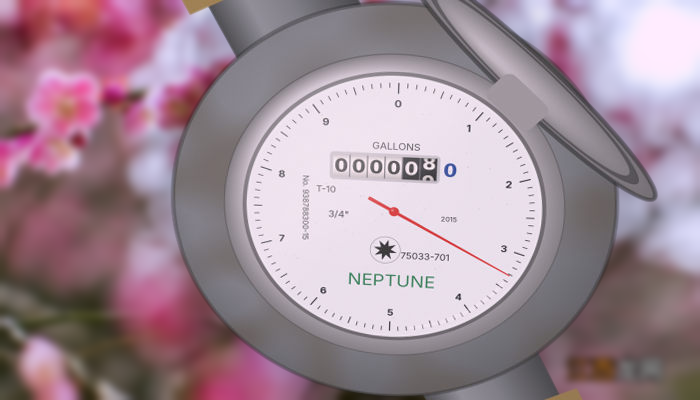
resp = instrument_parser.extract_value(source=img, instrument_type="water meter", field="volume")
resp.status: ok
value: 83.3 gal
